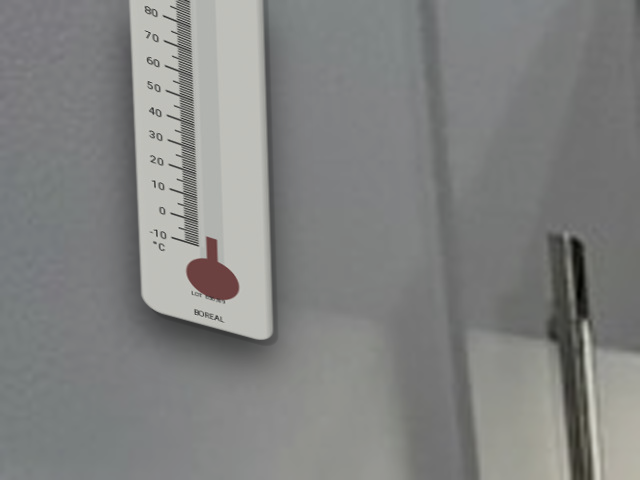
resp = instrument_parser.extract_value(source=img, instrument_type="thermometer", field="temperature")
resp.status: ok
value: -5 °C
